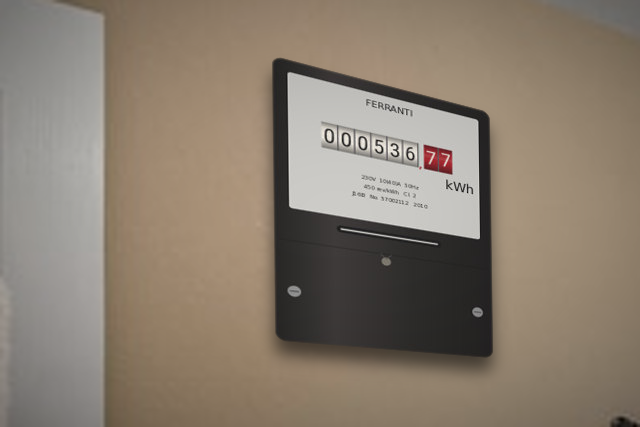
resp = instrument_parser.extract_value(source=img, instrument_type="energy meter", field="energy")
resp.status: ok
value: 536.77 kWh
